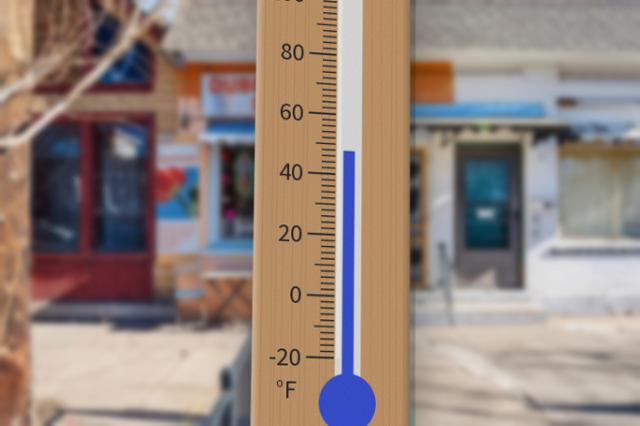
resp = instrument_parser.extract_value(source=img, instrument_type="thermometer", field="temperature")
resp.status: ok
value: 48 °F
